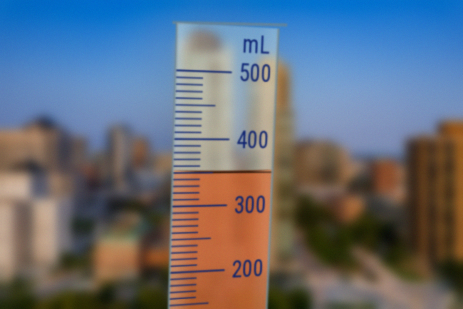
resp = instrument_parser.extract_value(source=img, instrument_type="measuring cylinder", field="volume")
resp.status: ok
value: 350 mL
